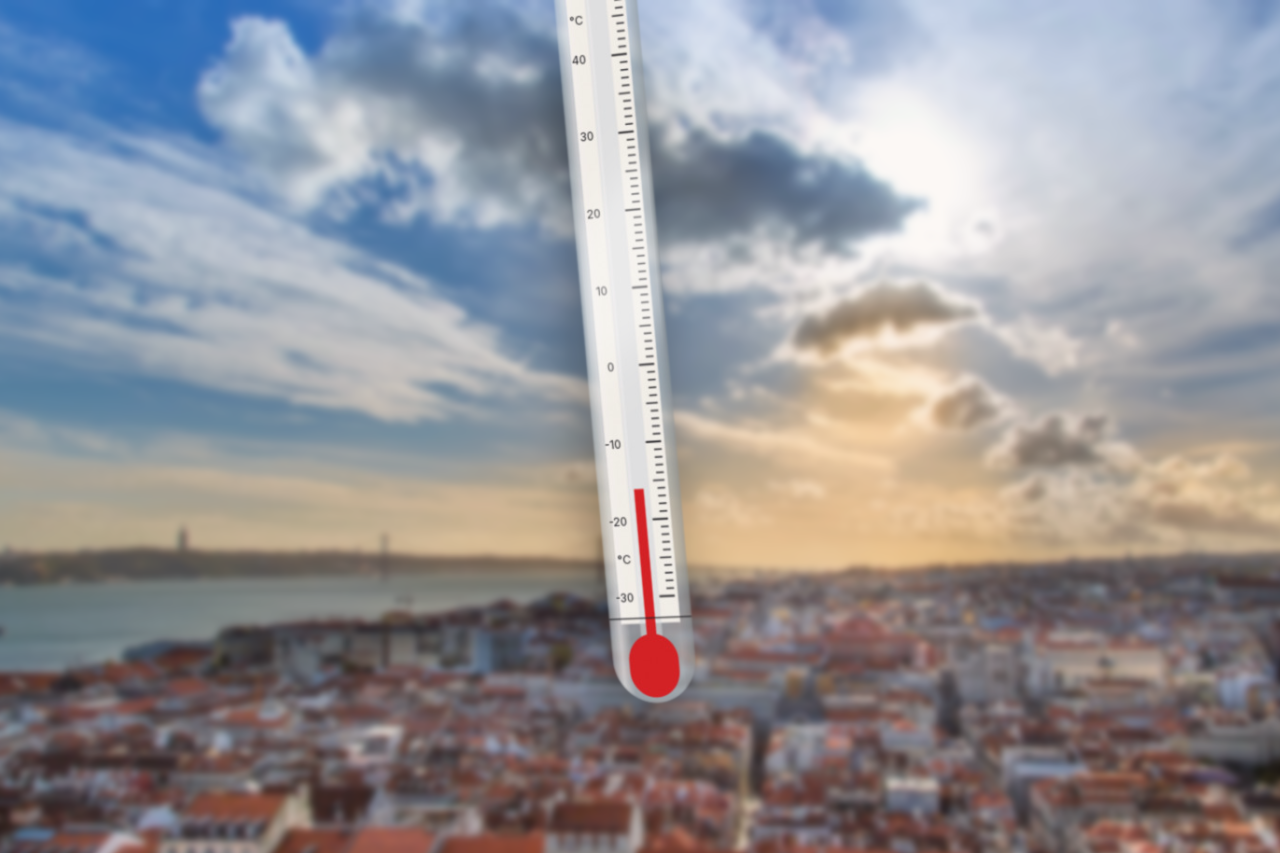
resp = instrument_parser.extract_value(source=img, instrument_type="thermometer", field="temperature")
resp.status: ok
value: -16 °C
